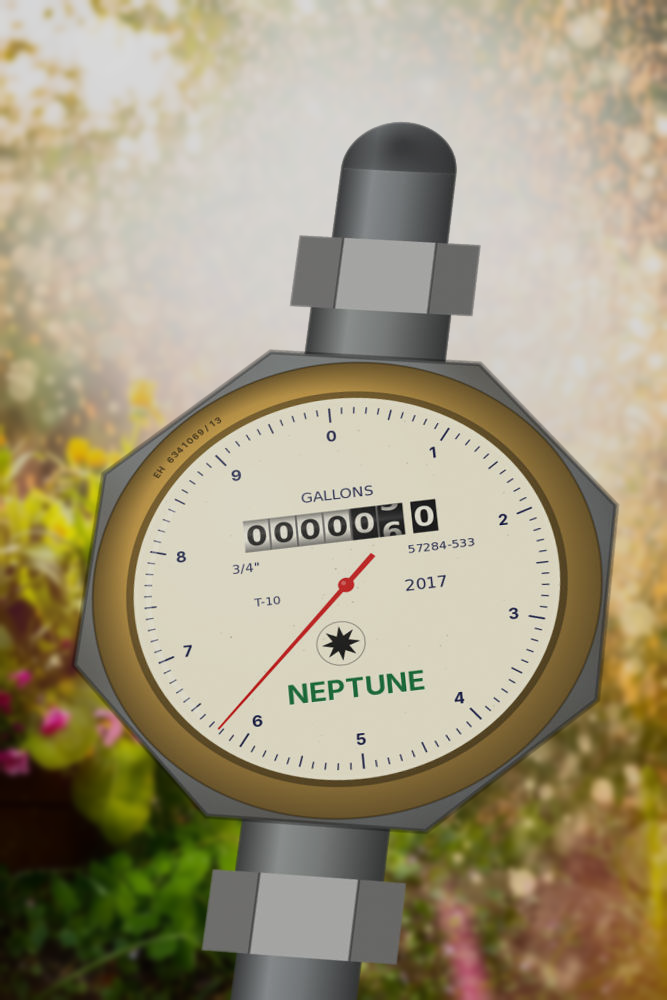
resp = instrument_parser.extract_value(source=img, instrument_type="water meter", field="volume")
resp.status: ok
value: 56.2 gal
